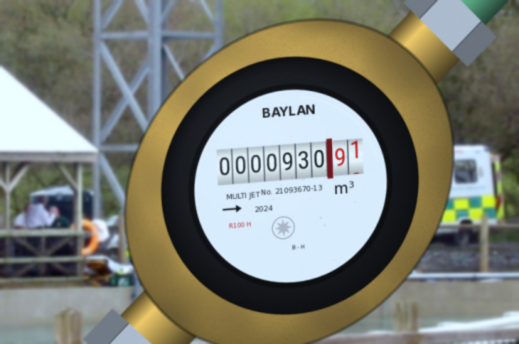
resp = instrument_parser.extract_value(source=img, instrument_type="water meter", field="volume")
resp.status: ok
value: 930.91 m³
